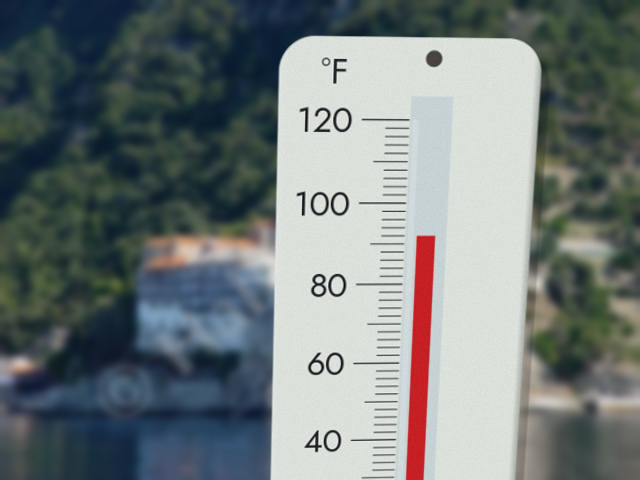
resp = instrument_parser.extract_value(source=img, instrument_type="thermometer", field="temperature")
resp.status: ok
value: 92 °F
